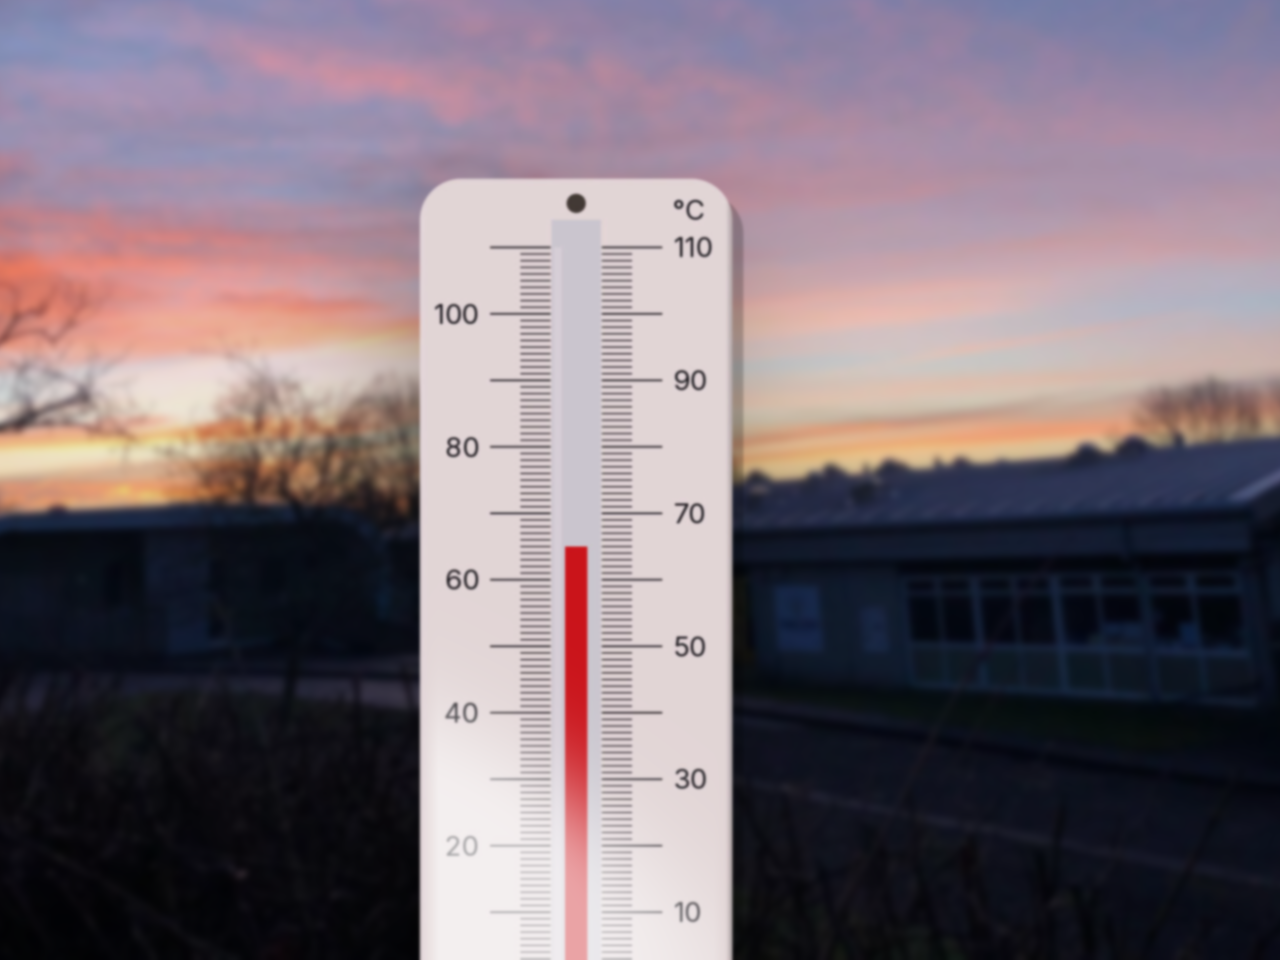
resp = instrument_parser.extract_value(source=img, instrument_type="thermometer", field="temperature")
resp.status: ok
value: 65 °C
